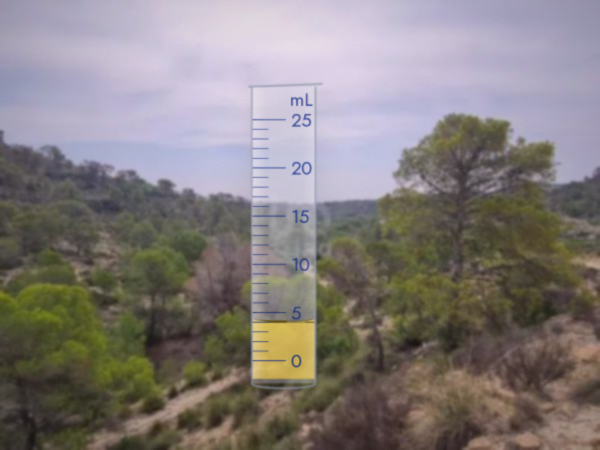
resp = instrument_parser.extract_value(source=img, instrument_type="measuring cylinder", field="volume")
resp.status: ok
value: 4 mL
